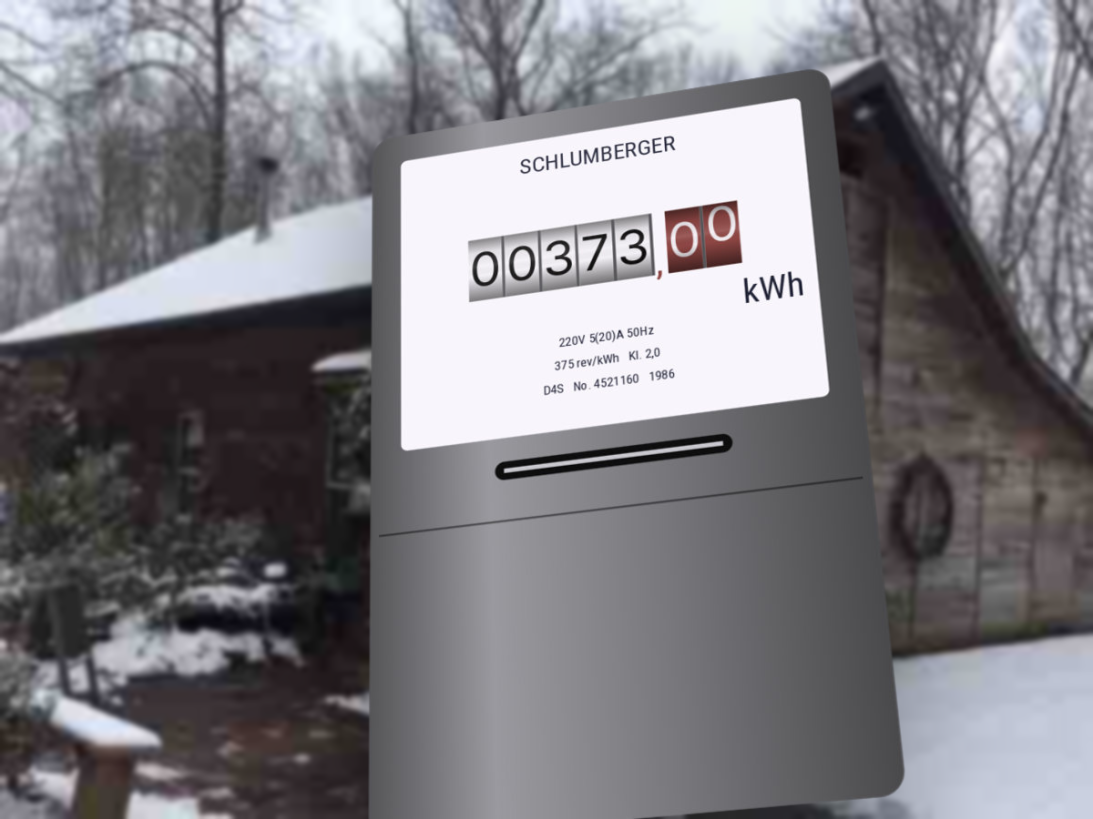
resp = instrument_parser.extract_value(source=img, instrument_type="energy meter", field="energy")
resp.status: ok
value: 373.00 kWh
